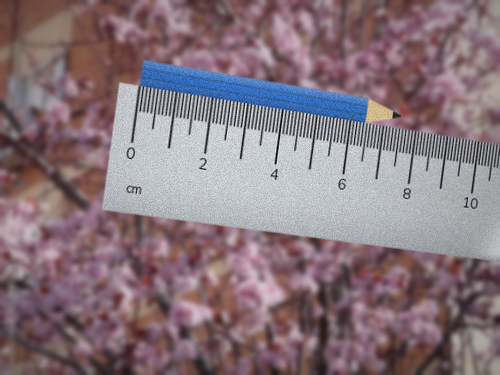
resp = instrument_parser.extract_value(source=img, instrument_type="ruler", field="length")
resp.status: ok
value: 7.5 cm
